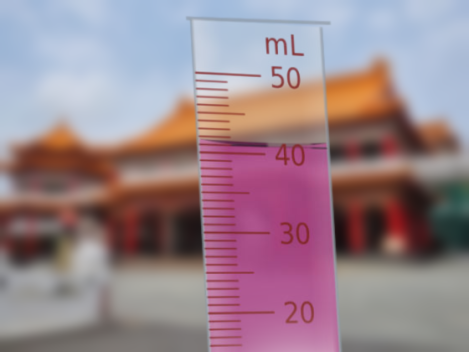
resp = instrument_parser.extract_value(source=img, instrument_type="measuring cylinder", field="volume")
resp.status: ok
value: 41 mL
